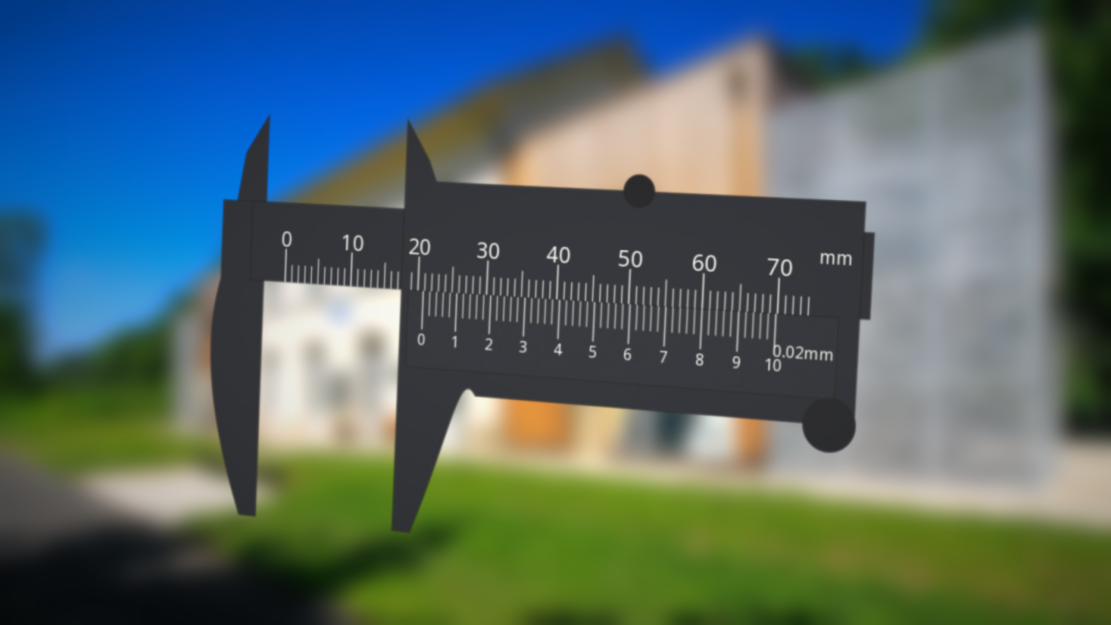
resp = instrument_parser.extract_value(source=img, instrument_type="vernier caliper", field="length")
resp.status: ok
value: 20.8 mm
